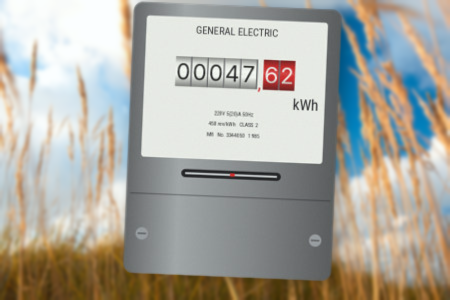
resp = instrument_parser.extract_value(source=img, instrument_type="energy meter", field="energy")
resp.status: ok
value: 47.62 kWh
